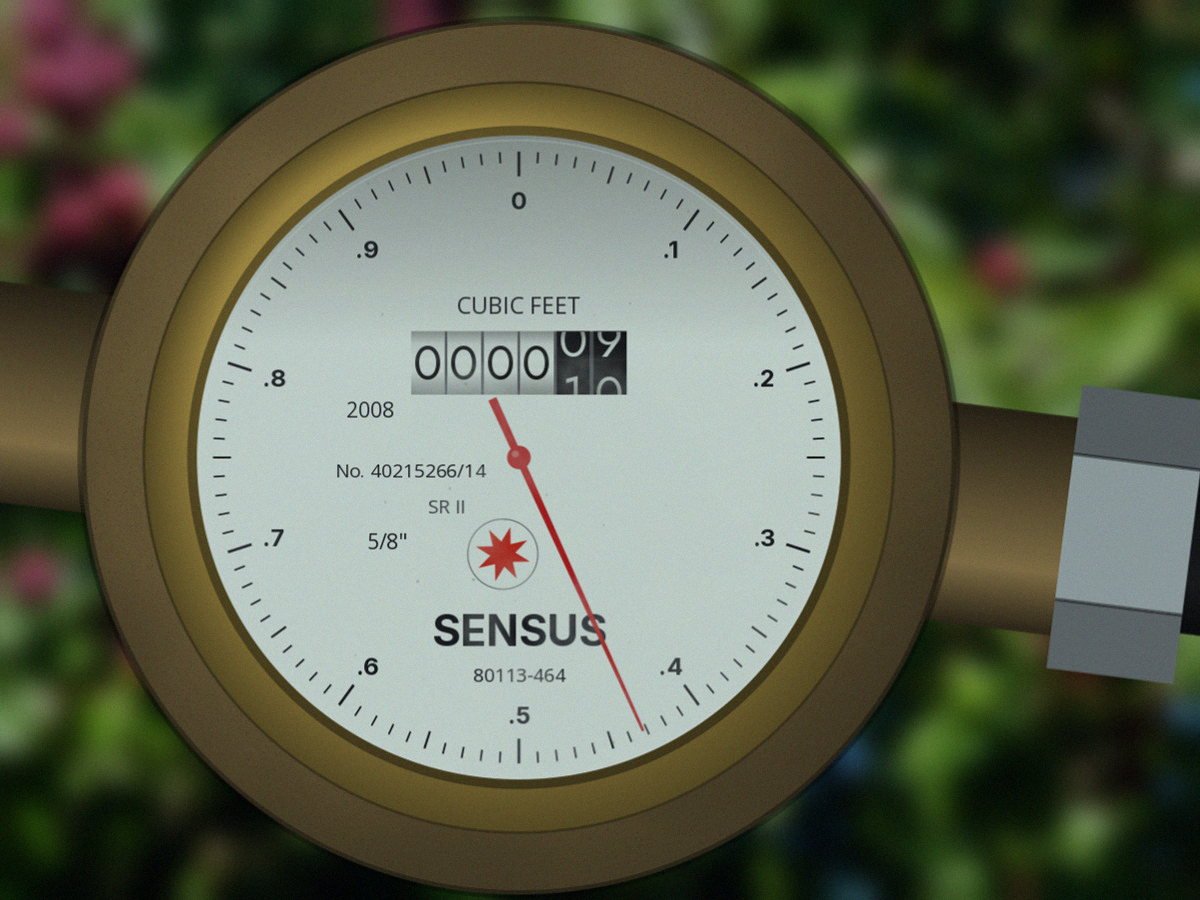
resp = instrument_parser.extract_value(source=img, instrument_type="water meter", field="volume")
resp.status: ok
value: 9.43 ft³
